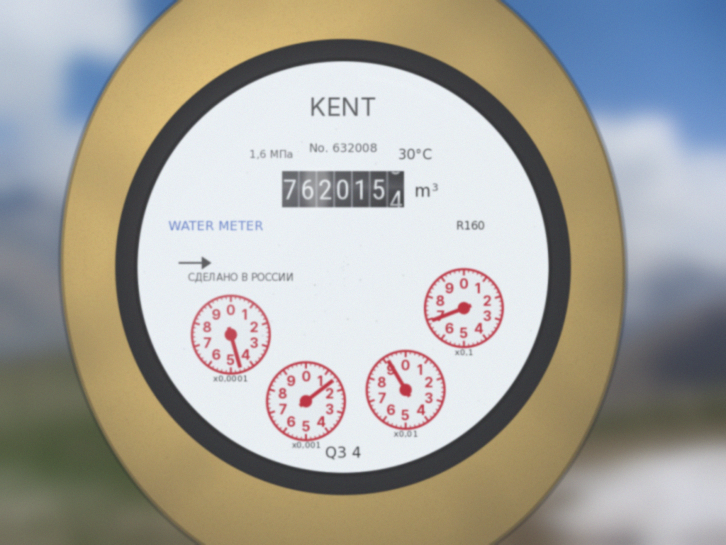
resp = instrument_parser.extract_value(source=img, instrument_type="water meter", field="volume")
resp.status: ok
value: 7620153.6914 m³
